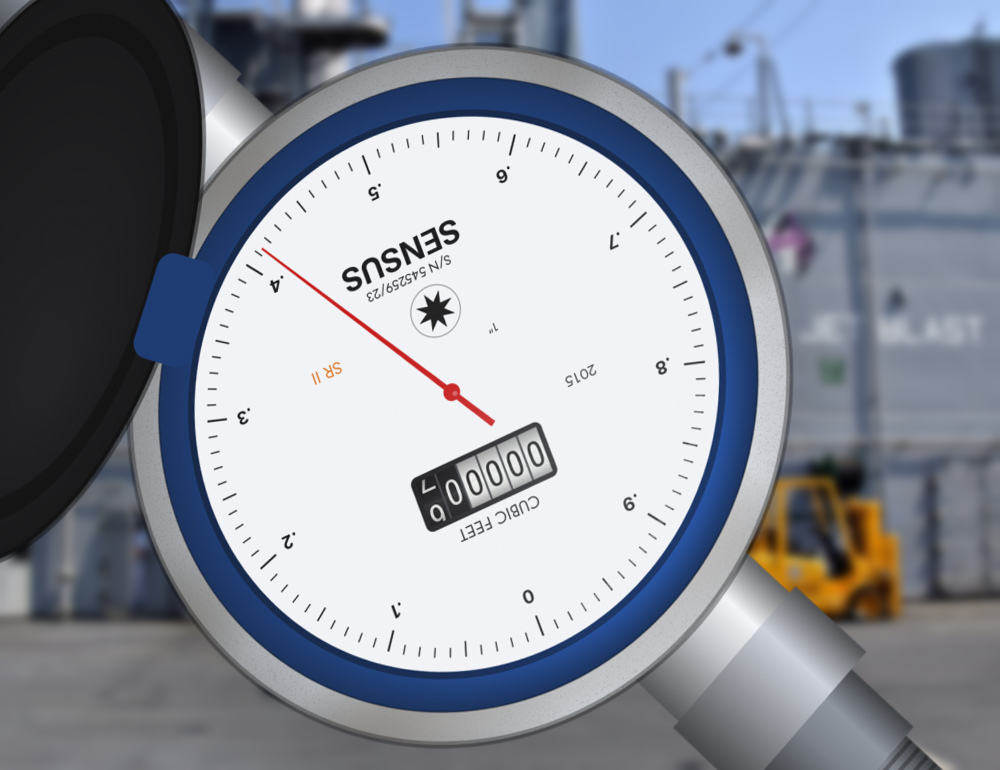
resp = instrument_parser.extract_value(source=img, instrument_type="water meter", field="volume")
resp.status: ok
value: 6.41 ft³
